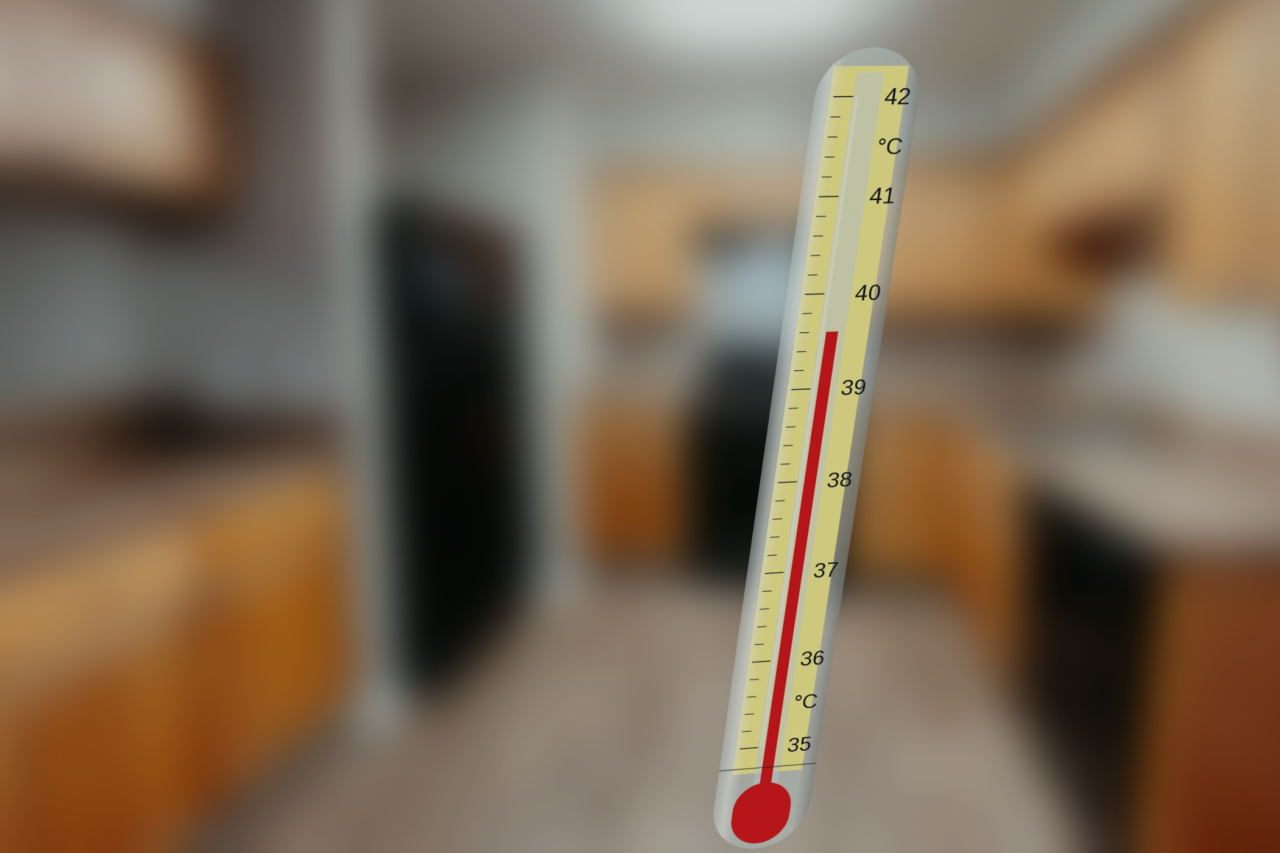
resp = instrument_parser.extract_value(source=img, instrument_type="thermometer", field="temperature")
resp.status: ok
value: 39.6 °C
